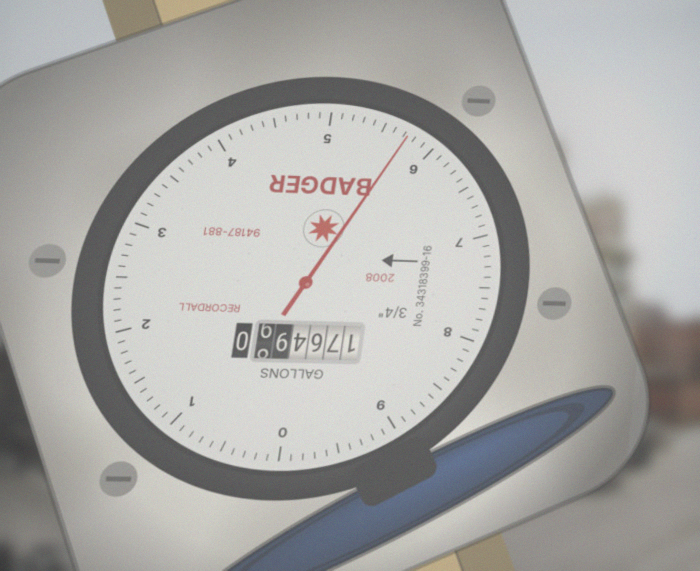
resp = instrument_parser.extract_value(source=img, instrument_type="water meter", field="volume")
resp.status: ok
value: 1764985.7 gal
